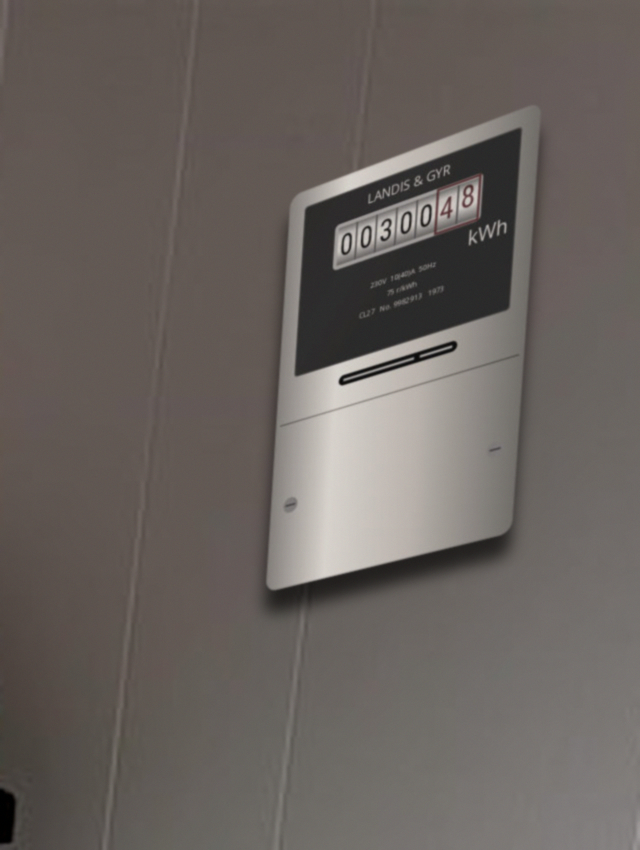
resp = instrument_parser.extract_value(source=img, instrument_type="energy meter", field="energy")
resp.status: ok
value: 300.48 kWh
